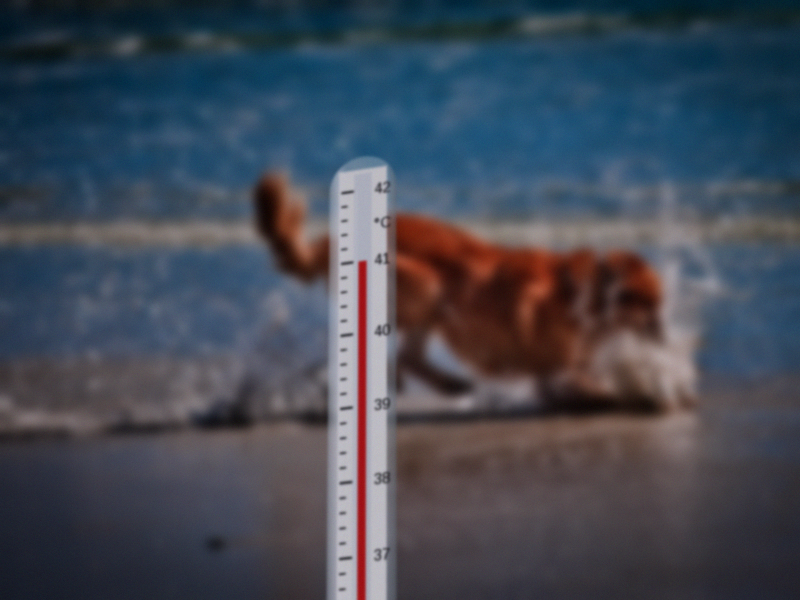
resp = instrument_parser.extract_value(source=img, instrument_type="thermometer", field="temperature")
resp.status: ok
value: 41 °C
